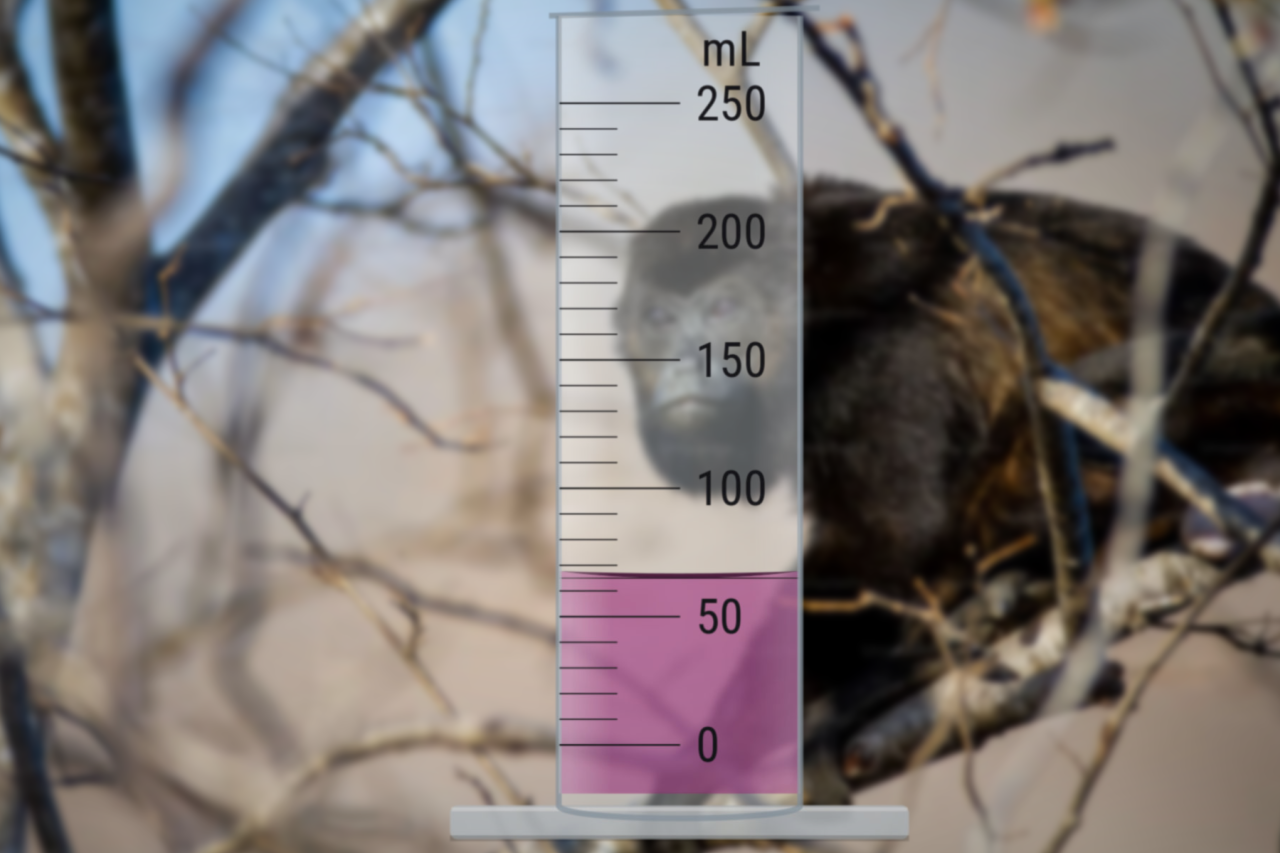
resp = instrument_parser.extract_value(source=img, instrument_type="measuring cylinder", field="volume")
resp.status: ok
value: 65 mL
